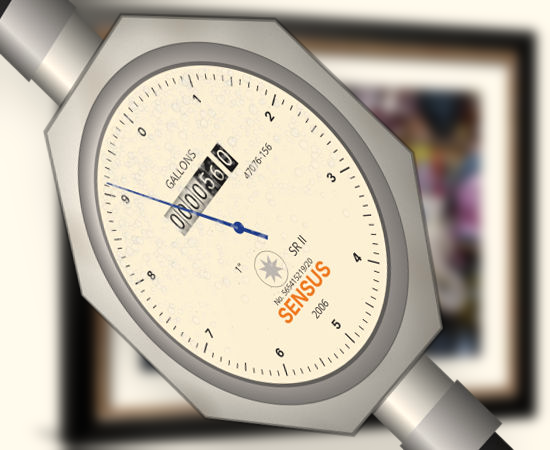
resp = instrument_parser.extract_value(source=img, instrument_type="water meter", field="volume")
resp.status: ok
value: 559.1 gal
